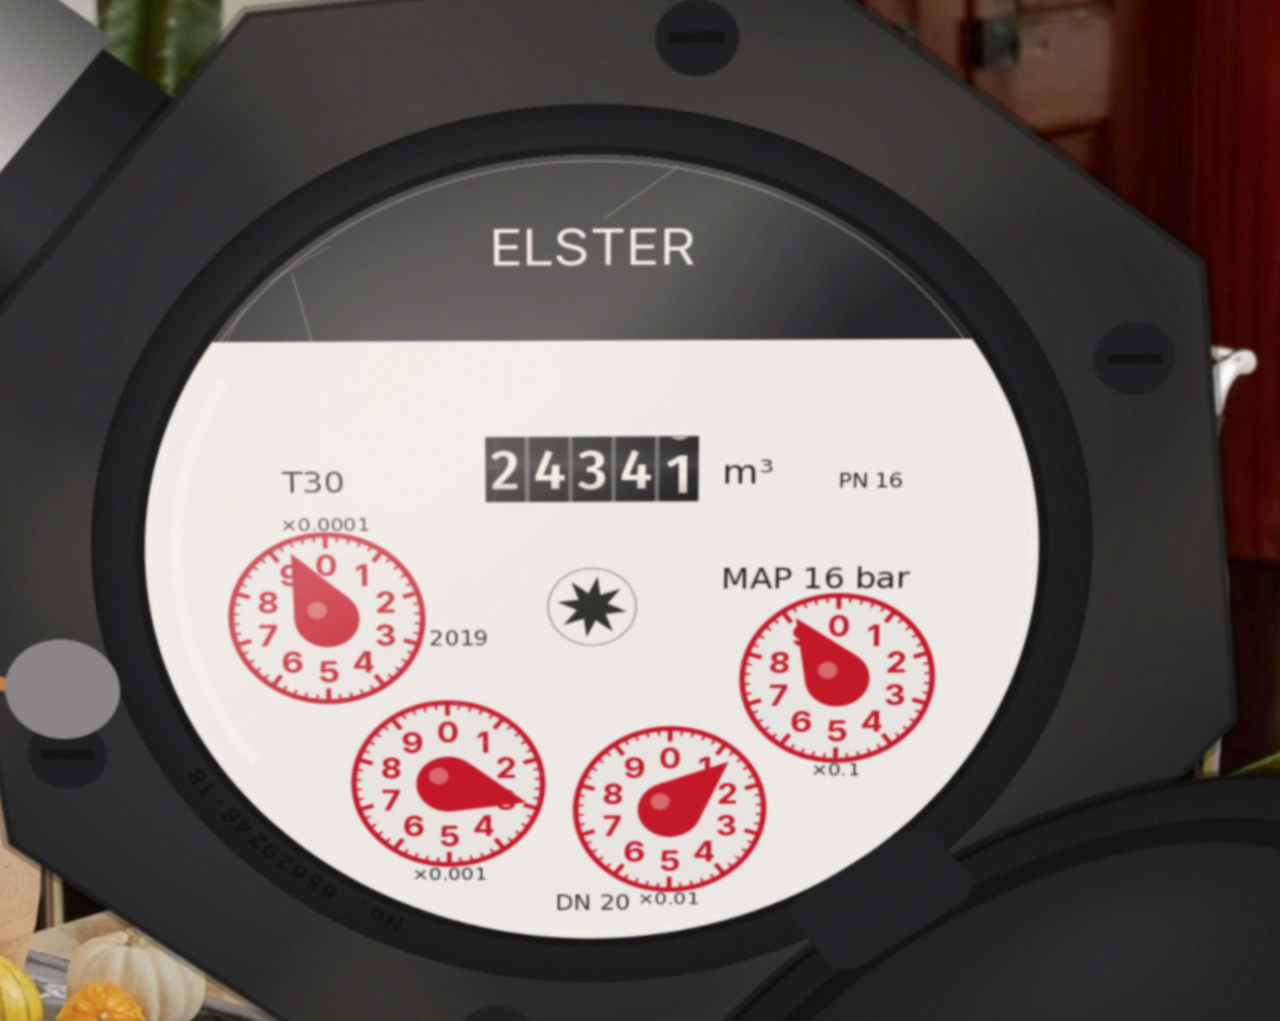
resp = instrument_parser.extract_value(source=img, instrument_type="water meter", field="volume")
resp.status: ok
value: 24340.9129 m³
